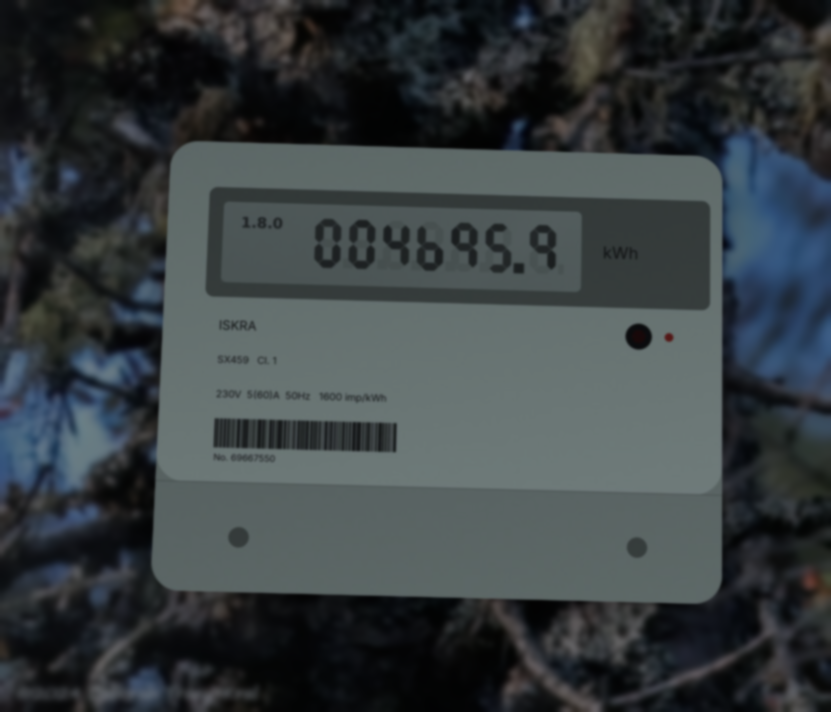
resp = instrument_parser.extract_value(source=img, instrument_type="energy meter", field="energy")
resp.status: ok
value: 4695.9 kWh
